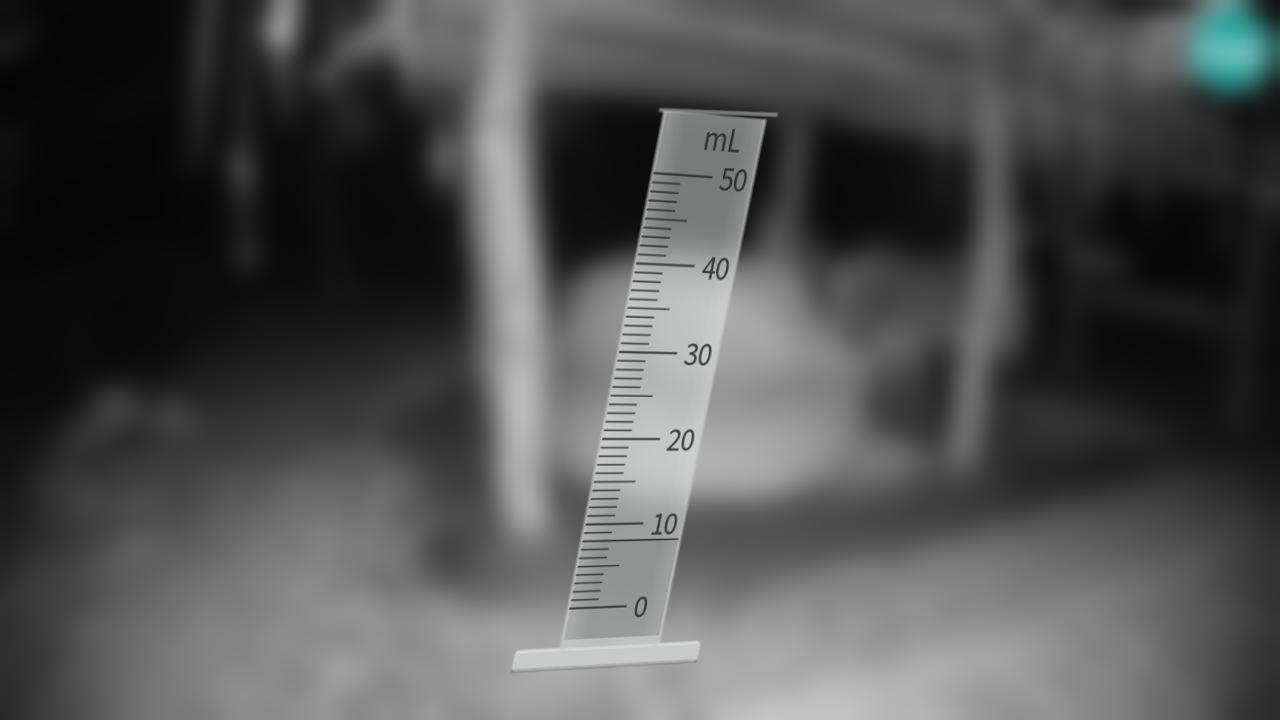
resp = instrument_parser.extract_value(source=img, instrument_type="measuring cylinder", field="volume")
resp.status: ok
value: 8 mL
